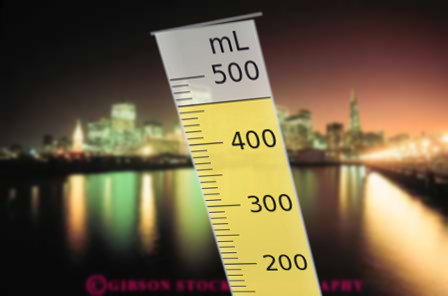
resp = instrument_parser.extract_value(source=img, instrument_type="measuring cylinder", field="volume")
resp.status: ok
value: 460 mL
